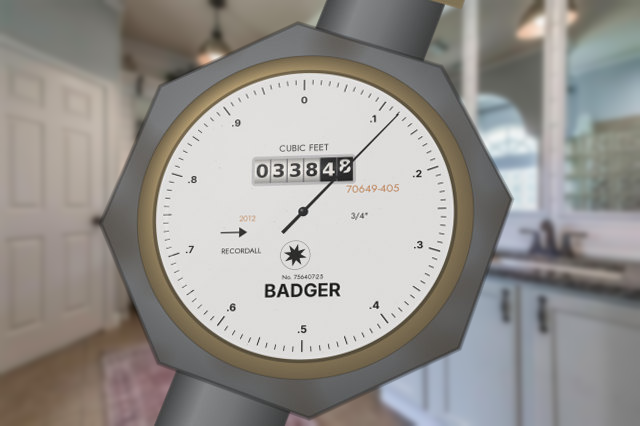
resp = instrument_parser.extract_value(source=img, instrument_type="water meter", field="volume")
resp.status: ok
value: 33848.12 ft³
